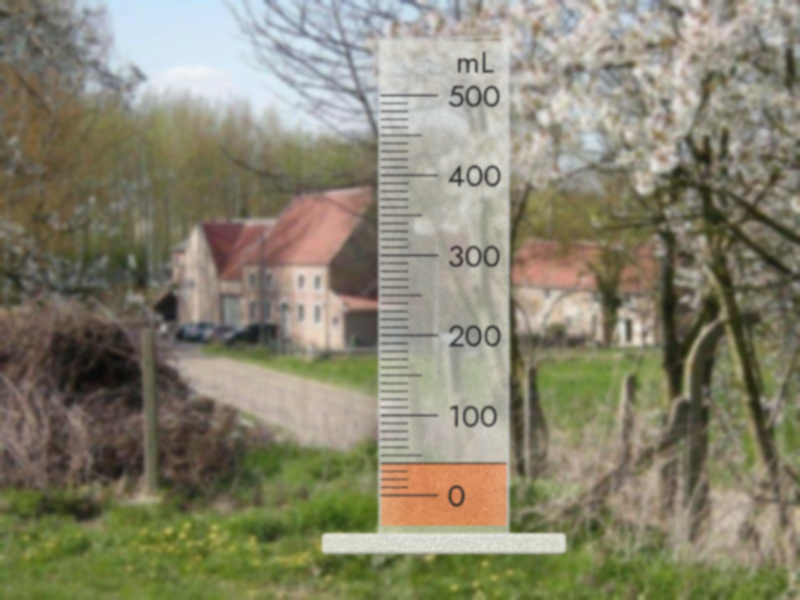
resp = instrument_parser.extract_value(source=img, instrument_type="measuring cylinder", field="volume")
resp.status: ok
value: 40 mL
